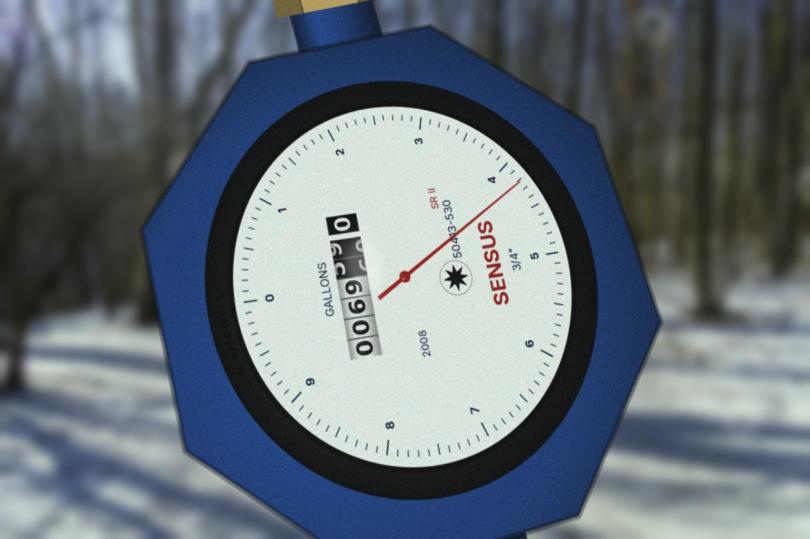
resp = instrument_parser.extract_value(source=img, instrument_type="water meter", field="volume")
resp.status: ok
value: 69594.2 gal
